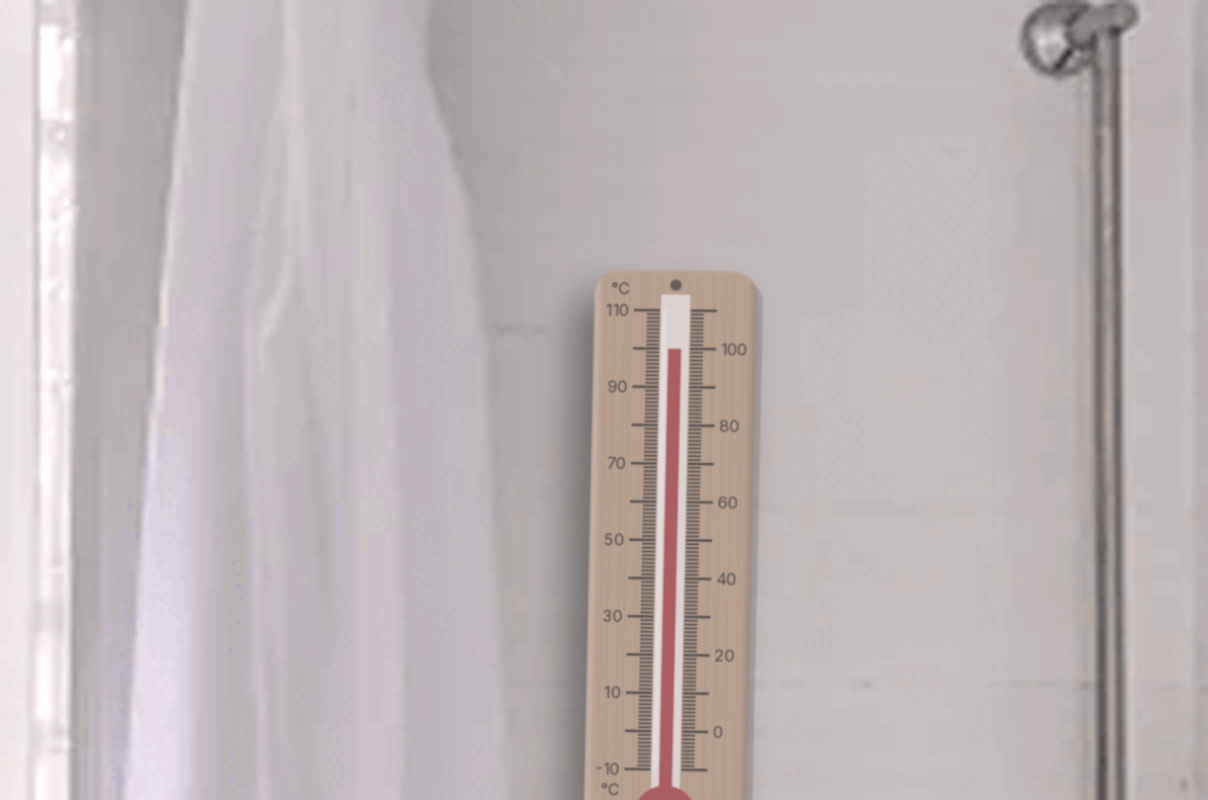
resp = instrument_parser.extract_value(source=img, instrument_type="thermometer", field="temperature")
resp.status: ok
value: 100 °C
